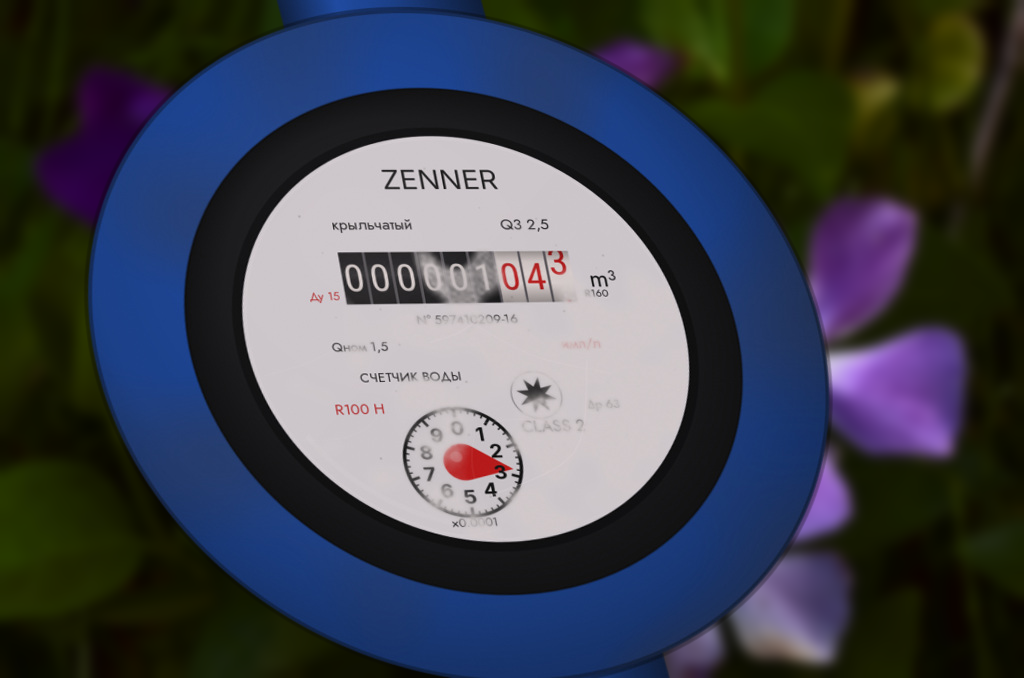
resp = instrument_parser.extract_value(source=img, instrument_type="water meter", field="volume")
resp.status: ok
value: 1.0432 m³
